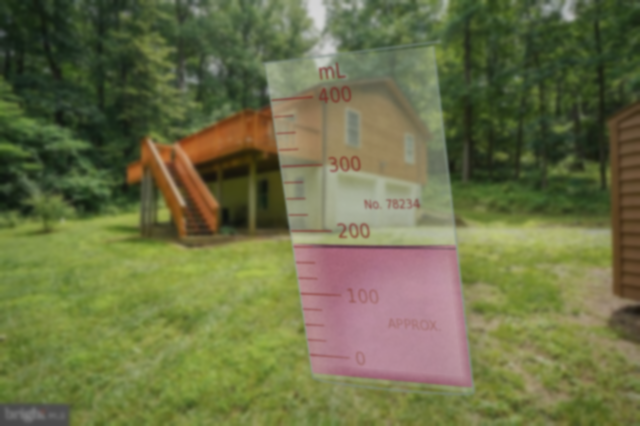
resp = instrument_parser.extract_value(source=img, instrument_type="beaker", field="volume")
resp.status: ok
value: 175 mL
